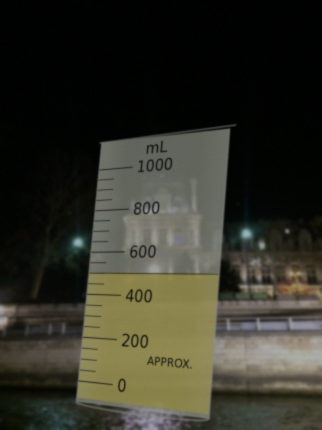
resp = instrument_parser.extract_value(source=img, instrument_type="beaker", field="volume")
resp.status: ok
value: 500 mL
